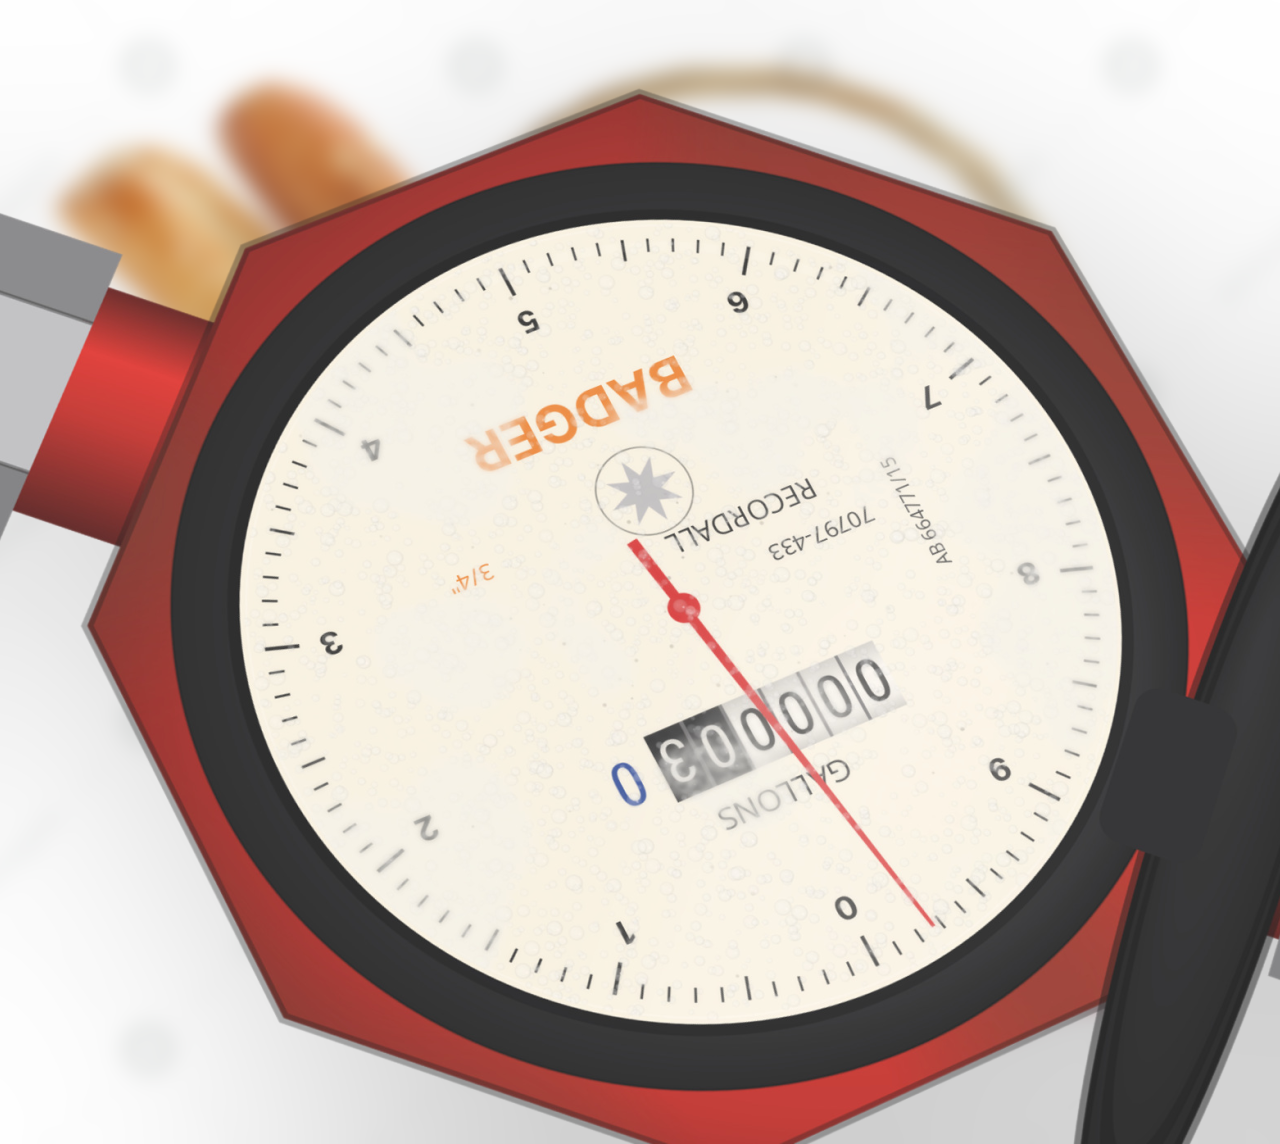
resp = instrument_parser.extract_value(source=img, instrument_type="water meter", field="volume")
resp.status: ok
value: 29.7 gal
